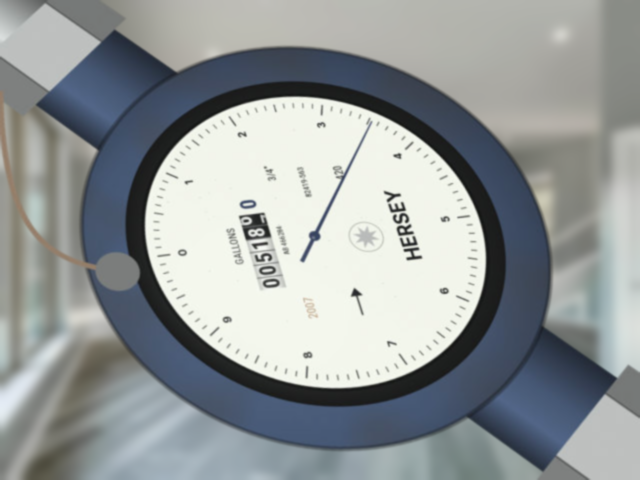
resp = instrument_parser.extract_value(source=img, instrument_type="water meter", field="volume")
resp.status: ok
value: 51863.5 gal
